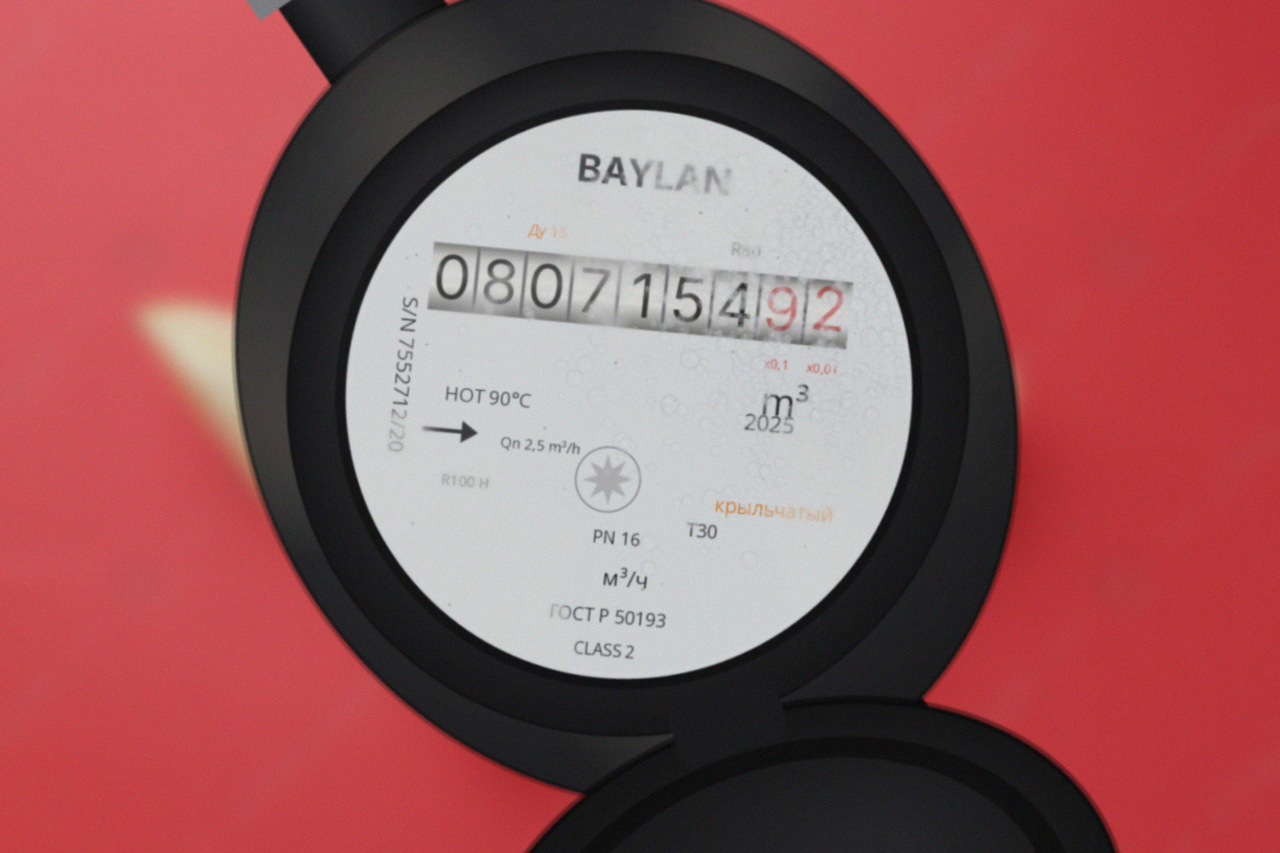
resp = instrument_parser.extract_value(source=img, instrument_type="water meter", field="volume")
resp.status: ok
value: 807154.92 m³
